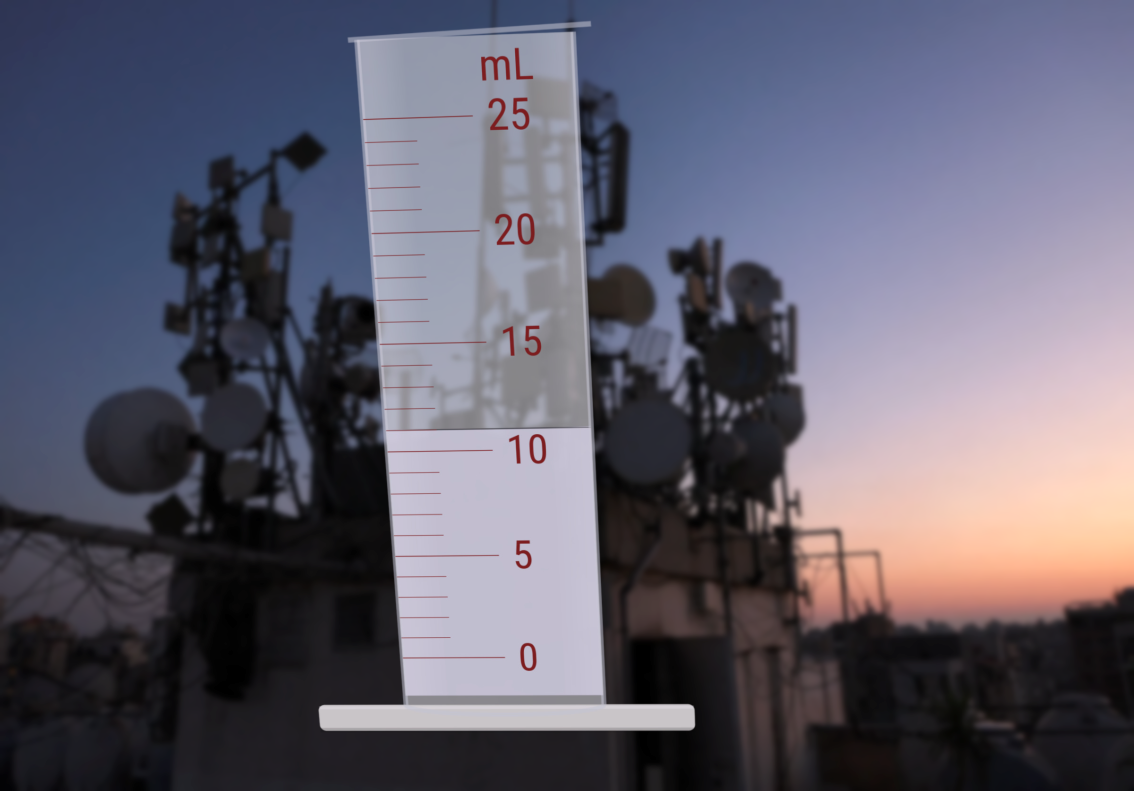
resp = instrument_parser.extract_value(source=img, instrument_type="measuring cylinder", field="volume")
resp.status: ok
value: 11 mL
